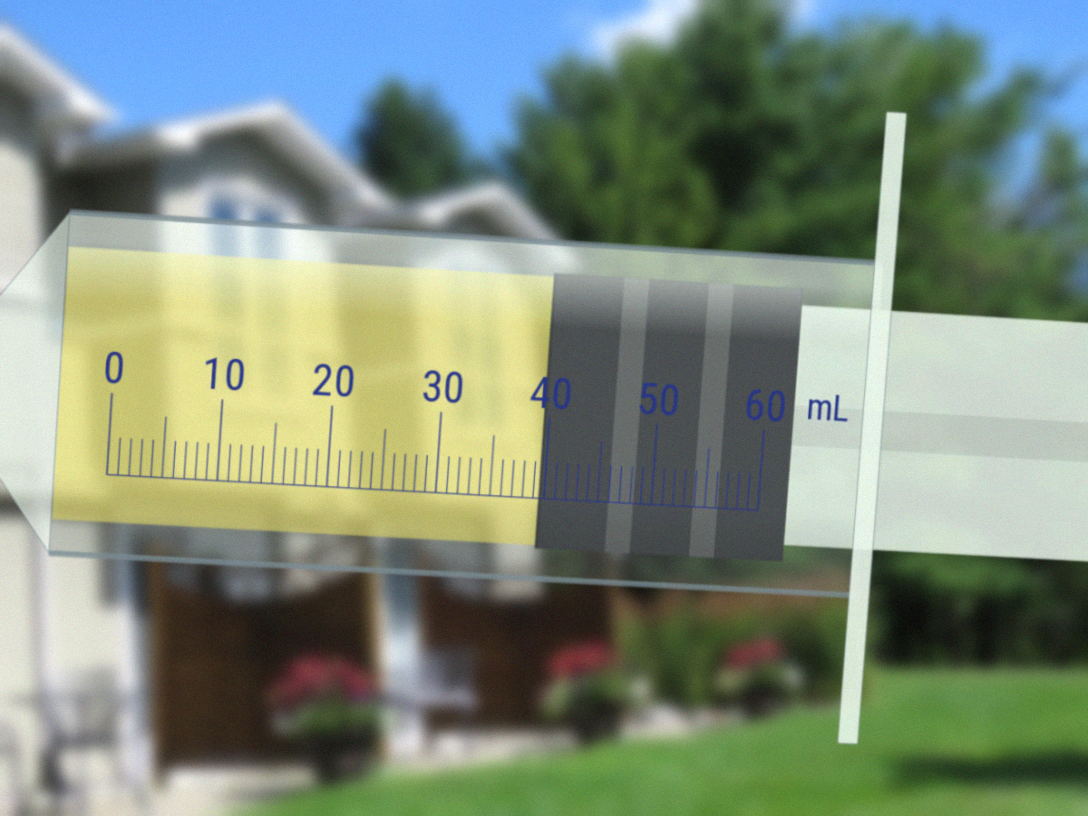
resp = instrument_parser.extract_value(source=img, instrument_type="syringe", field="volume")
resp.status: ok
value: 39.5 mL
